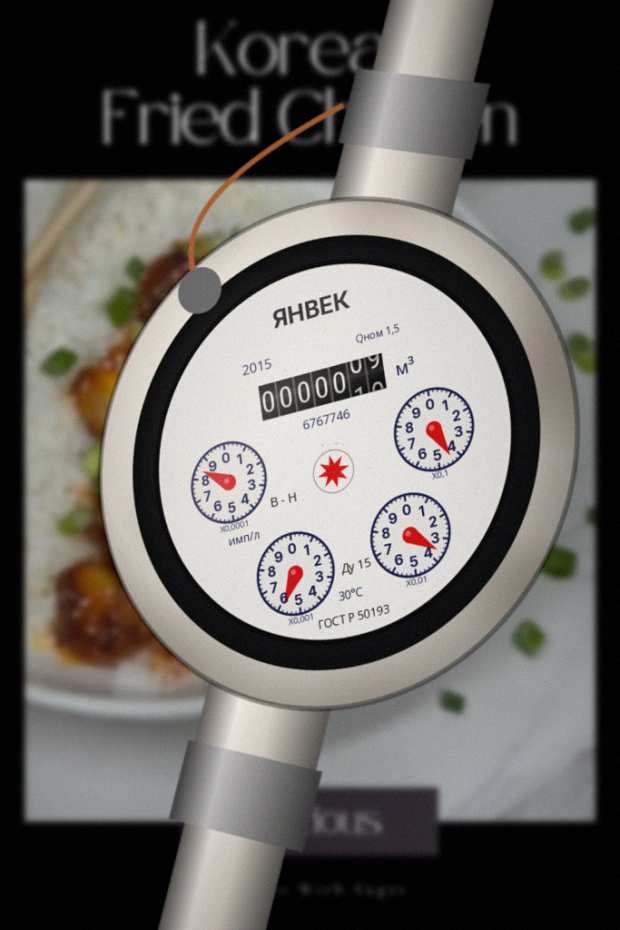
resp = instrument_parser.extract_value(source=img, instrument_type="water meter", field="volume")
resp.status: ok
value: 9.4358 m³
